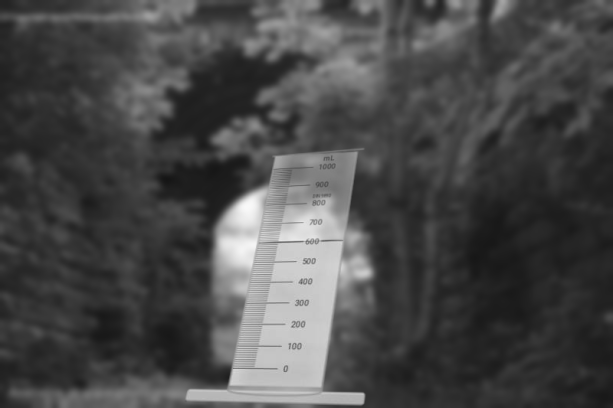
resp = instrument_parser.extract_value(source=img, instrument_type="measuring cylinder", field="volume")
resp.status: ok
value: 600 mL
